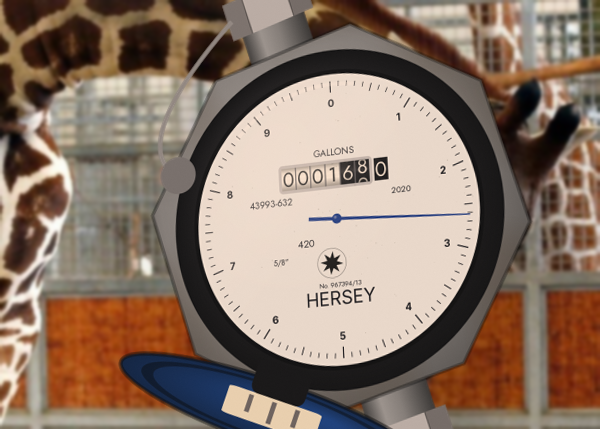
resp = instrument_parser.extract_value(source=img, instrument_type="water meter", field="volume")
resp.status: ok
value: 1682.6 gal
